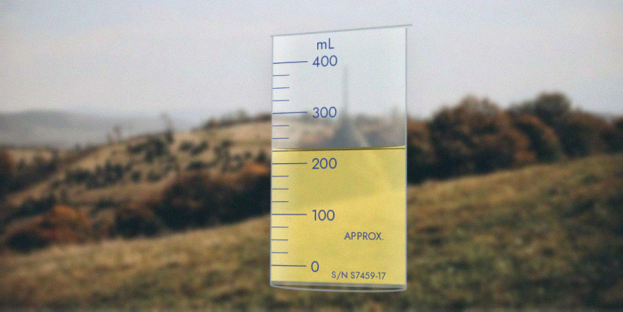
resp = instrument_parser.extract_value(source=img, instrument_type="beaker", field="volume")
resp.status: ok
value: 225 mL
